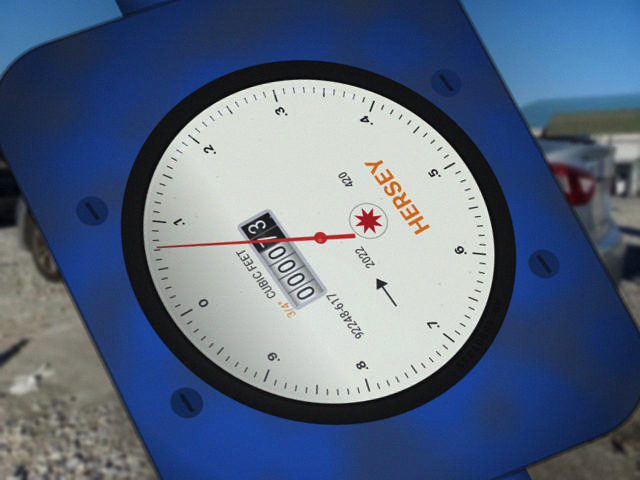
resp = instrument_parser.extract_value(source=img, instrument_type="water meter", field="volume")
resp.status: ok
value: 73.07 ft³
